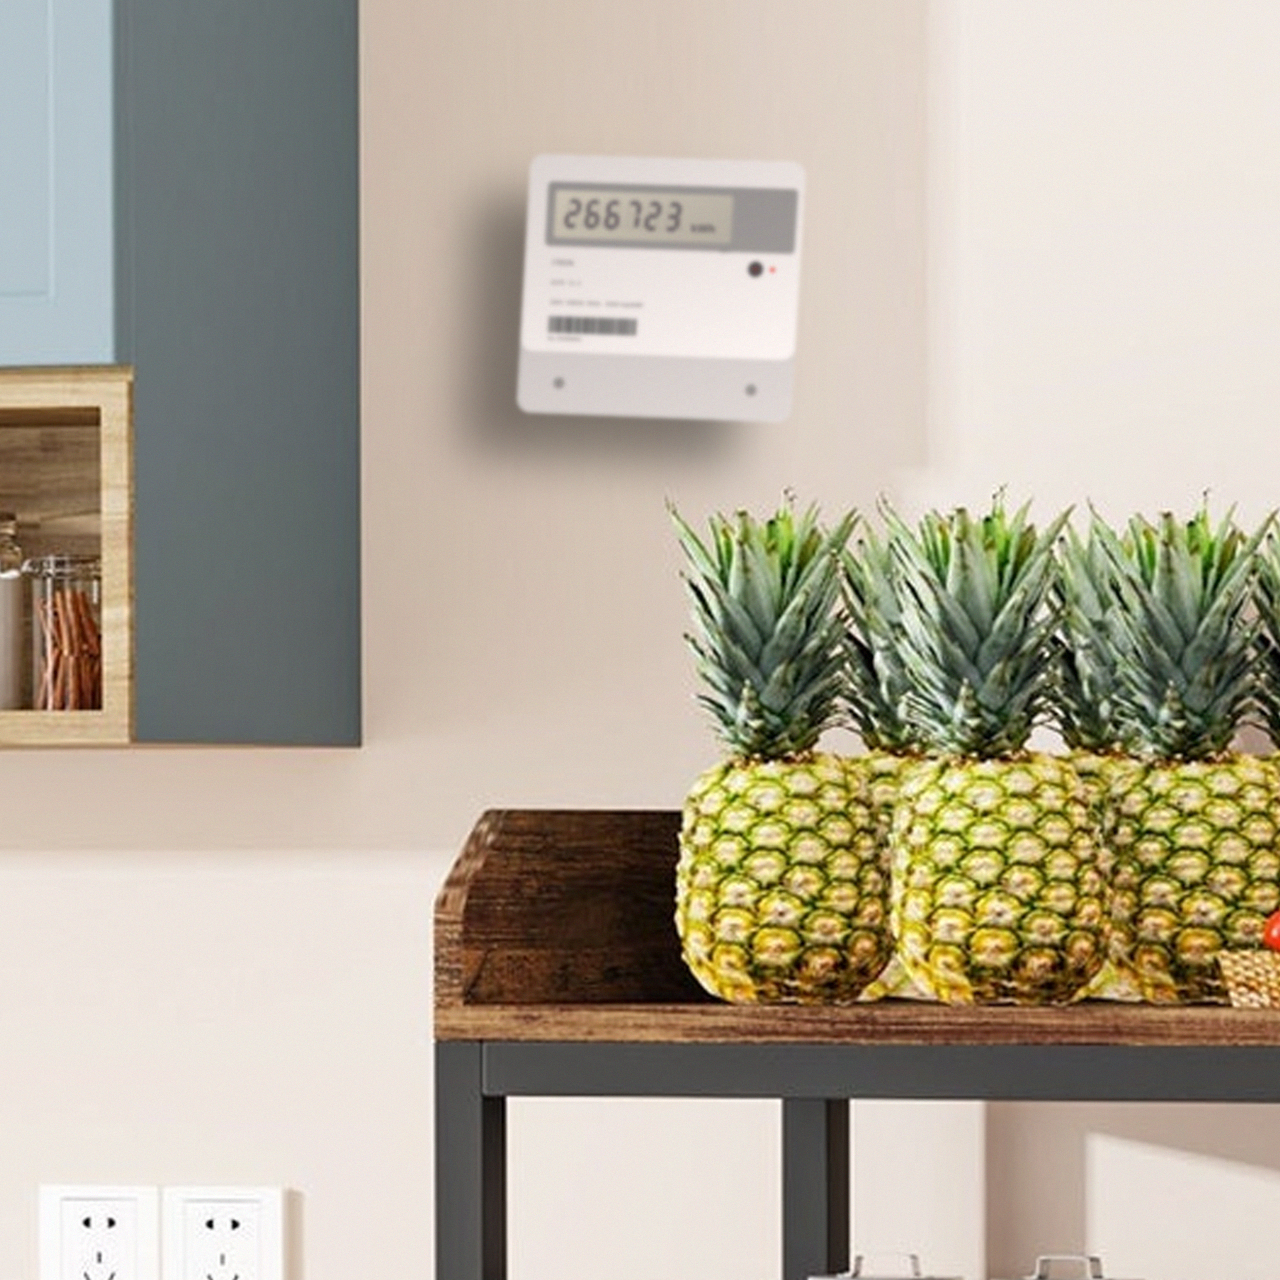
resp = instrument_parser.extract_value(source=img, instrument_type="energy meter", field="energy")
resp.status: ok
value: 266723 kWh
